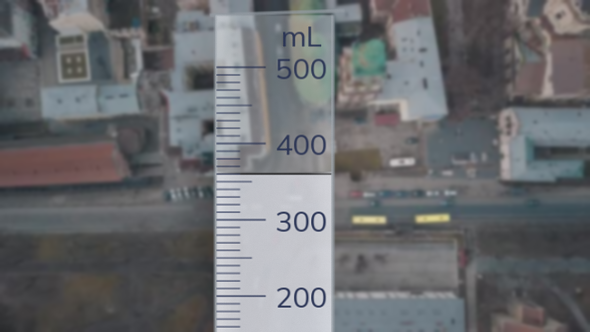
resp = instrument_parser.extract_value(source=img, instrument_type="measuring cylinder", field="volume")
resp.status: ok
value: 360 mL
